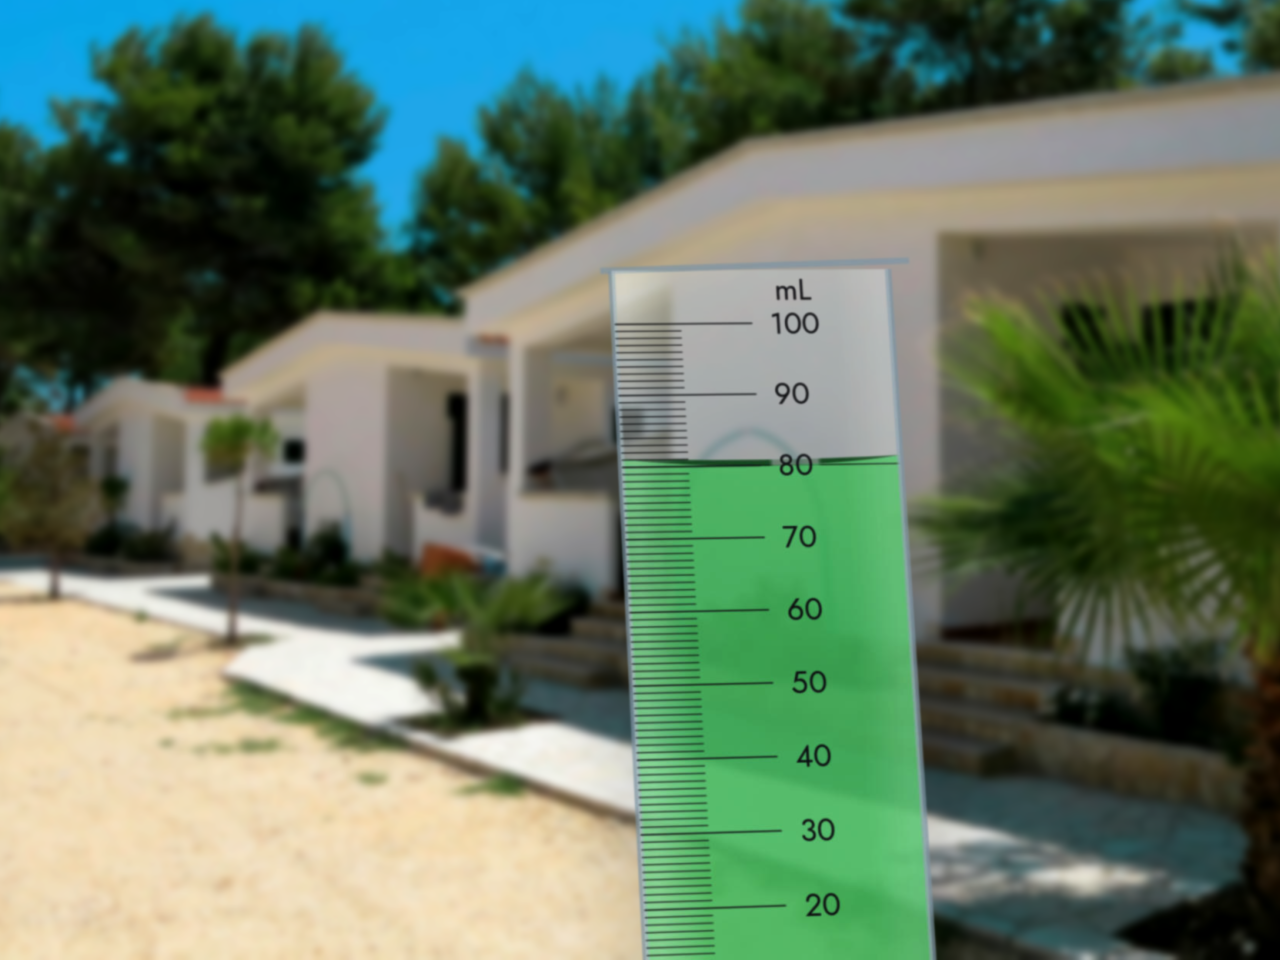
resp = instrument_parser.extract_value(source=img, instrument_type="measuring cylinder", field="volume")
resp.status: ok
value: 80 mL
